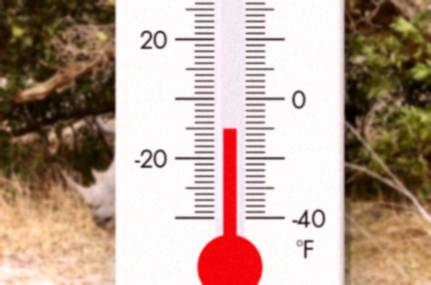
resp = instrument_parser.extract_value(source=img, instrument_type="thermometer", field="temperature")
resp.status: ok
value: -10 °F
